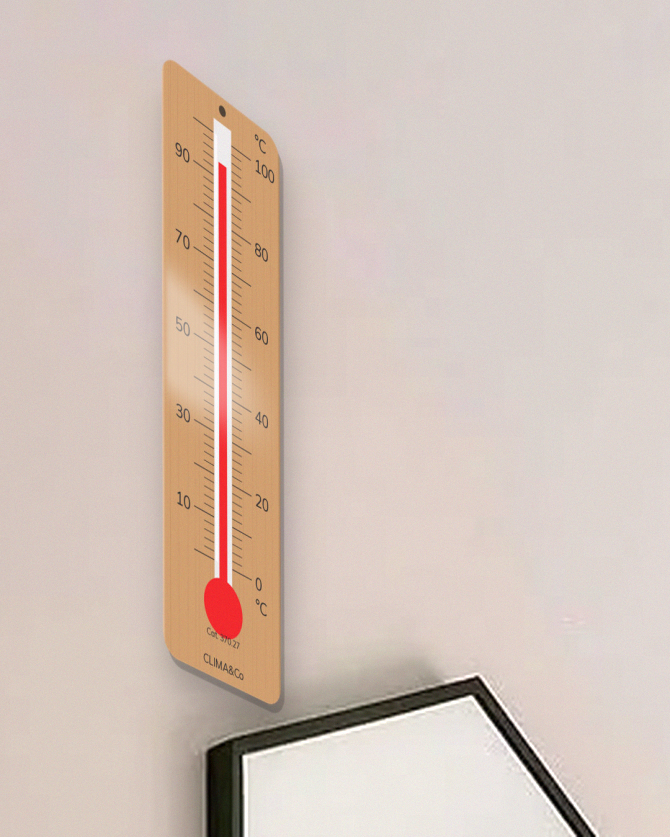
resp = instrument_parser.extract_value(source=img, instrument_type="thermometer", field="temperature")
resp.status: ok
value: 94 °C
